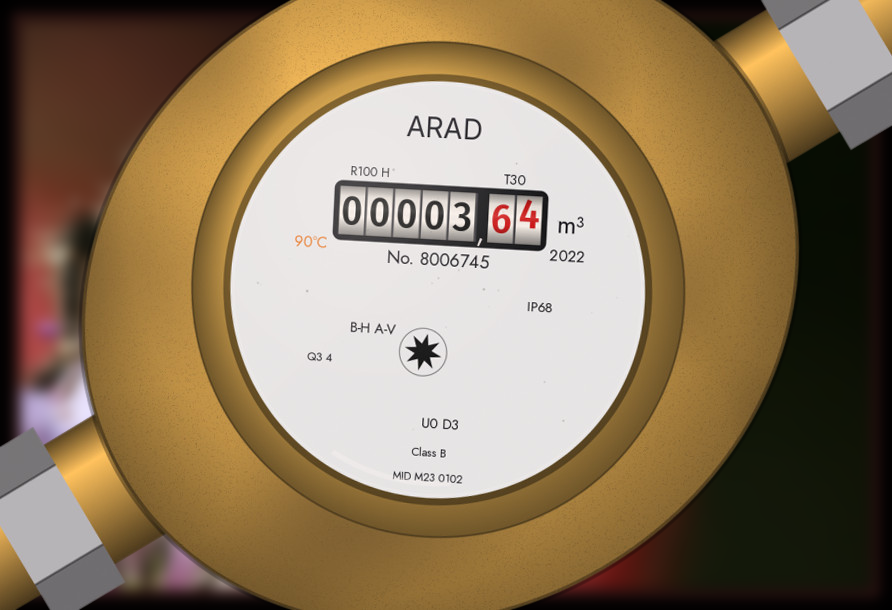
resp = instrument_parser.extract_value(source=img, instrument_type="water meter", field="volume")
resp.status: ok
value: 3.64 m³
